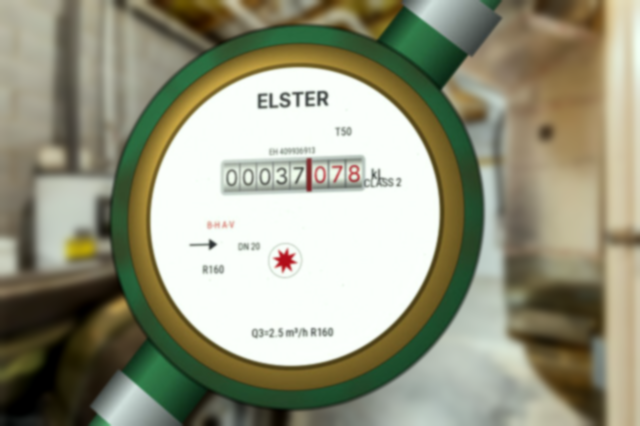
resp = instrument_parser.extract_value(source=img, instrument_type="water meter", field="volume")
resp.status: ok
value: 37.078 kL
